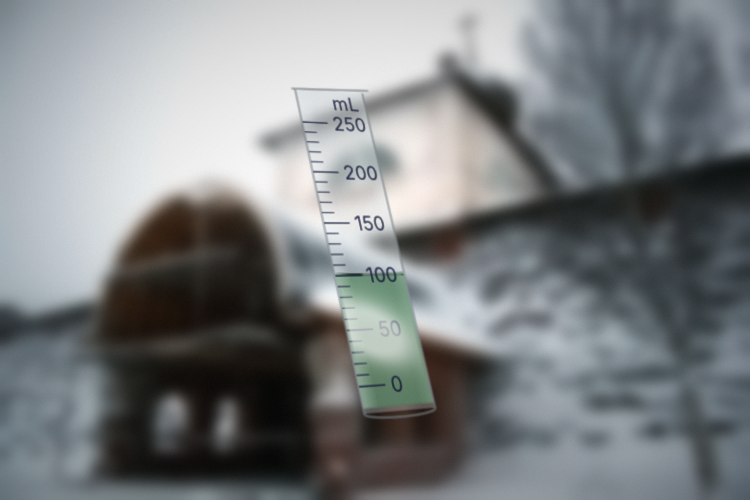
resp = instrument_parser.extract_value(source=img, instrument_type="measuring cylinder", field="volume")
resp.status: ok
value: 100 mL
